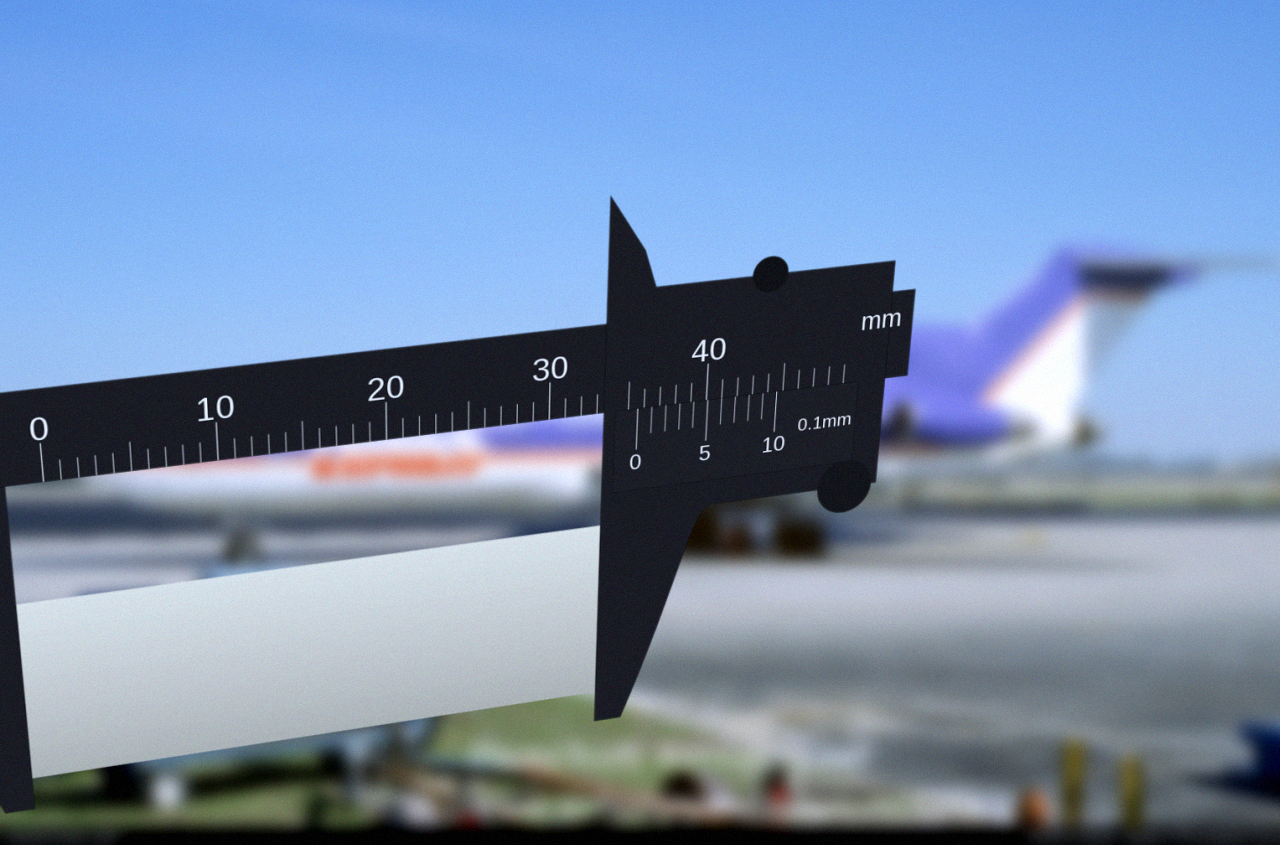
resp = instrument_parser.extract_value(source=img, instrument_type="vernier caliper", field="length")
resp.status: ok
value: 35.6 mm
